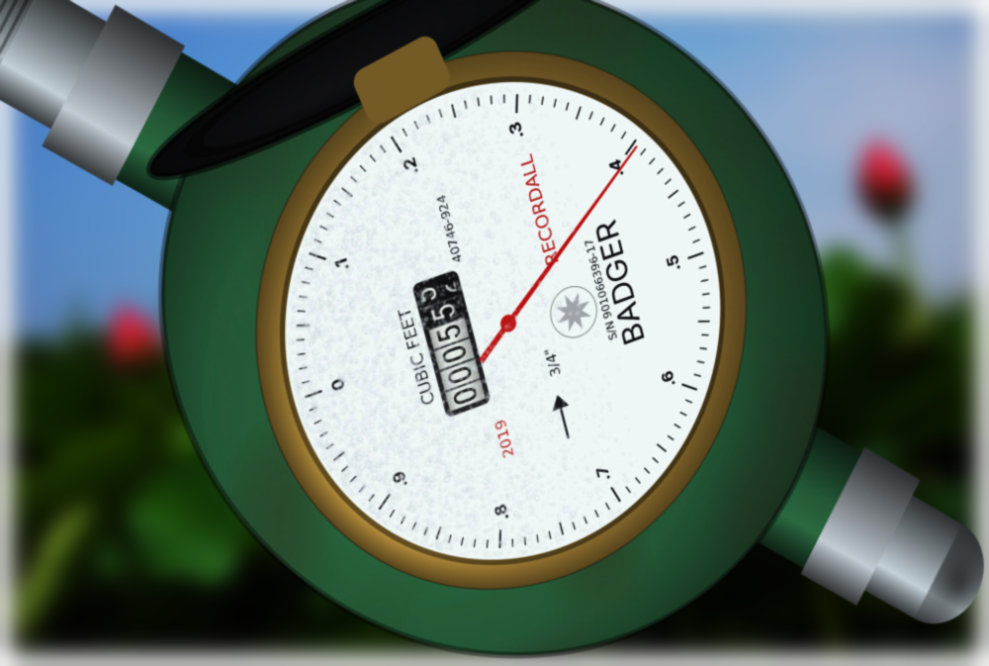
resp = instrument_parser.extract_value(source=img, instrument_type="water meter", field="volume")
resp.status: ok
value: 555.40 ft³
